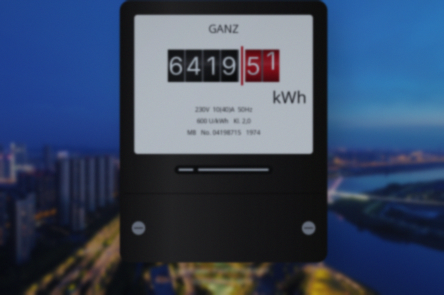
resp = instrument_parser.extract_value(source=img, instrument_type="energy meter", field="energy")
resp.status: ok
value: 6419.51 kWh
